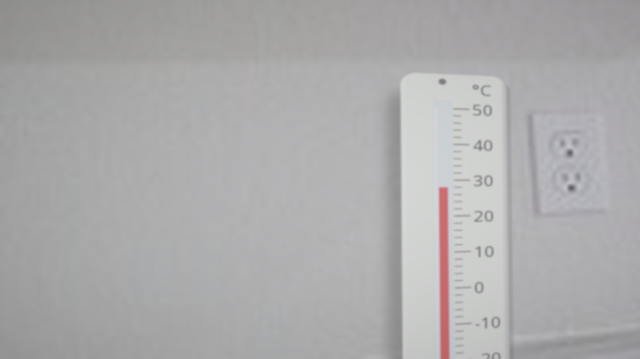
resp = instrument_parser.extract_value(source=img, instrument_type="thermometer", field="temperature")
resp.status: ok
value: 28 °C
